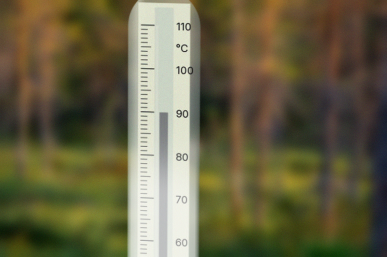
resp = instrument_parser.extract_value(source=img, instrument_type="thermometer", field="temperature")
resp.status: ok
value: 90 °C
